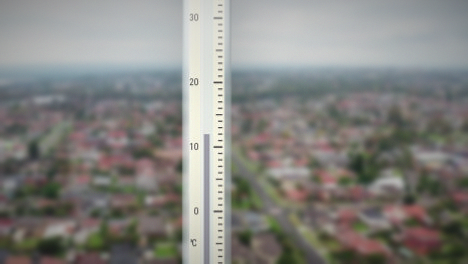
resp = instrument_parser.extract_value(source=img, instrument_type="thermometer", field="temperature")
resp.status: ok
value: 12 °C
